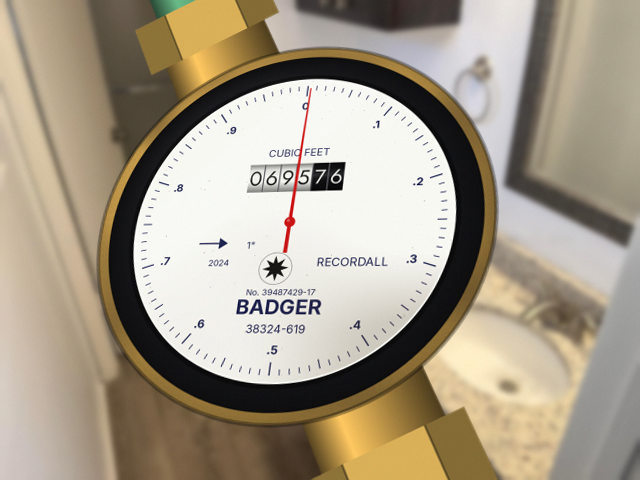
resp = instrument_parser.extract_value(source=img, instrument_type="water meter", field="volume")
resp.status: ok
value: 69576.00 ft³
